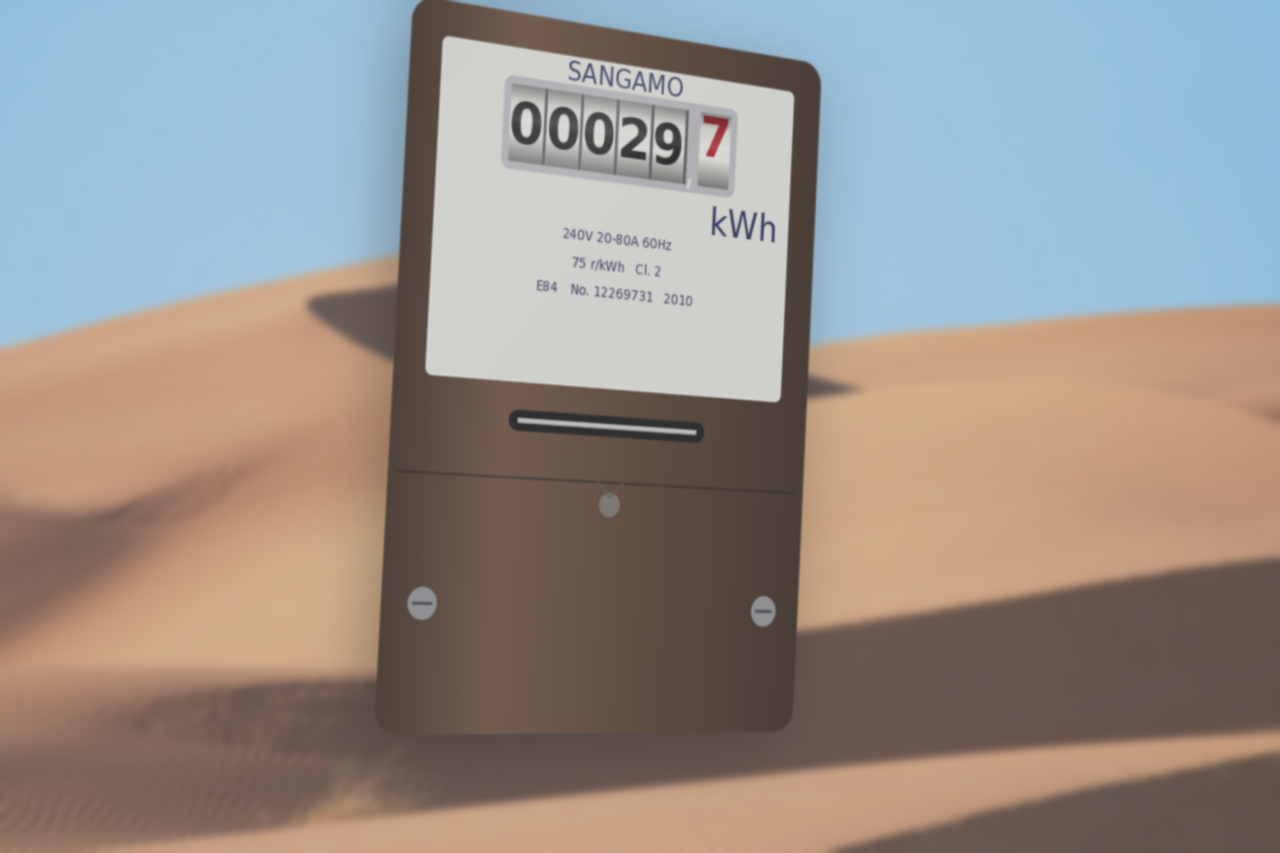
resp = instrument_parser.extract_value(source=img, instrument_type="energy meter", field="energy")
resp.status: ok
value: 29.7 kWh
